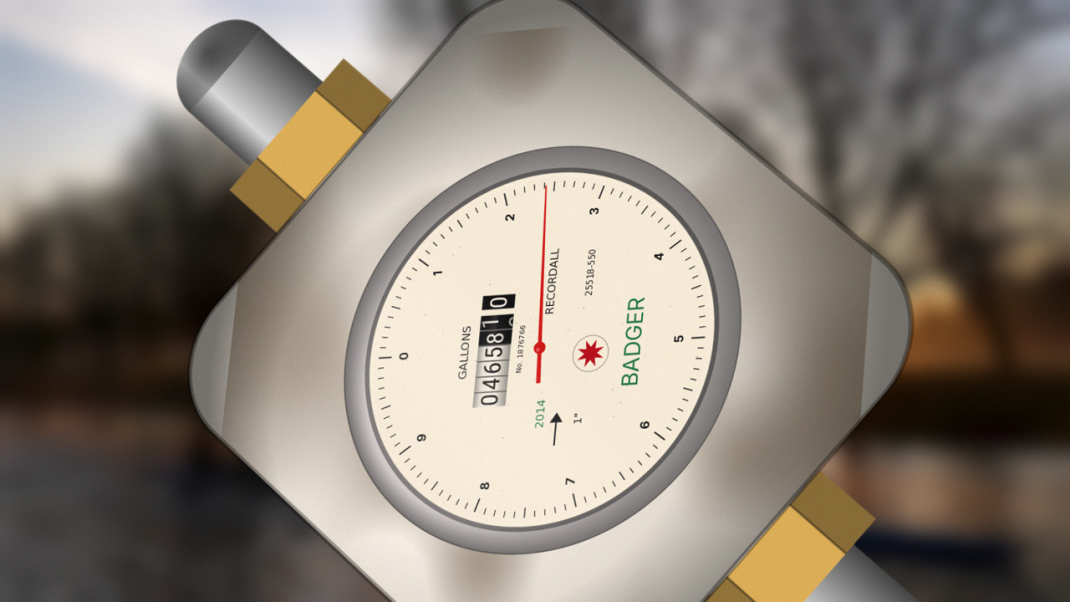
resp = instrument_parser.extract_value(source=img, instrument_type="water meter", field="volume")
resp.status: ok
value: 465812.4 gal
